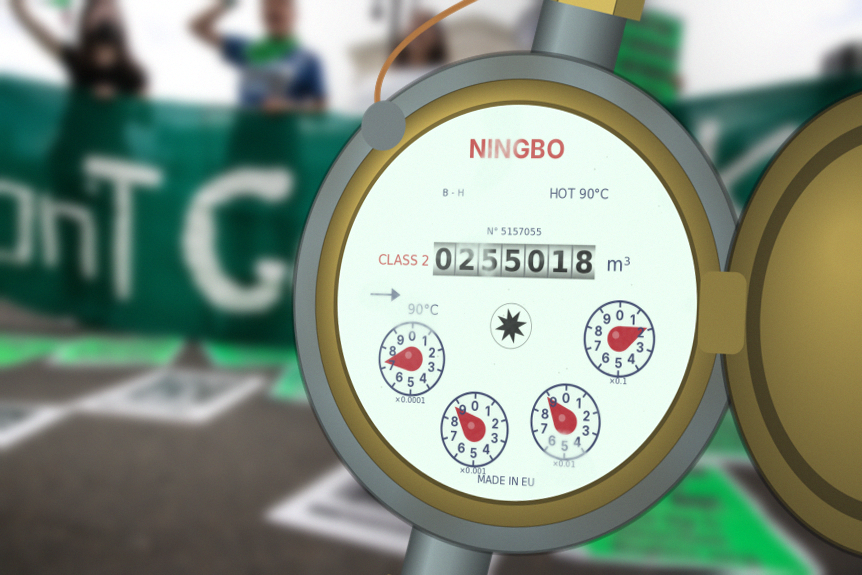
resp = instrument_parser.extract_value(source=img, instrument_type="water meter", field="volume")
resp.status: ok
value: 255018.1887 m³
